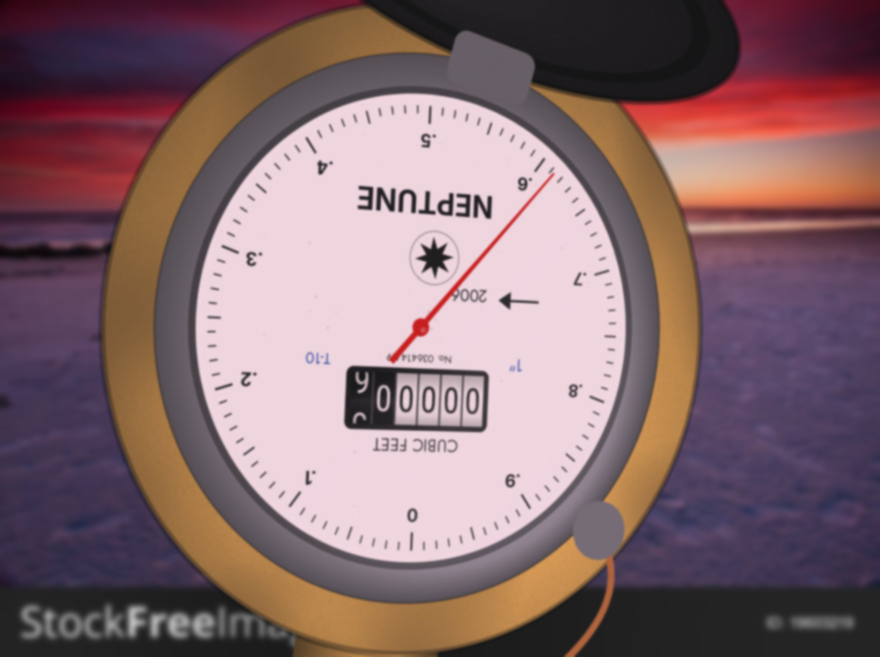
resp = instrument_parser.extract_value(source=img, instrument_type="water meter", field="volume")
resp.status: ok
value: 5.61 ft³
